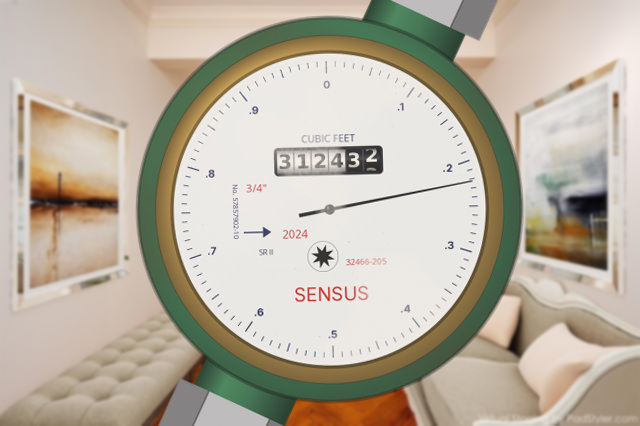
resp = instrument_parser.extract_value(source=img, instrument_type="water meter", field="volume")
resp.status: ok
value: 312432.22 ft³
